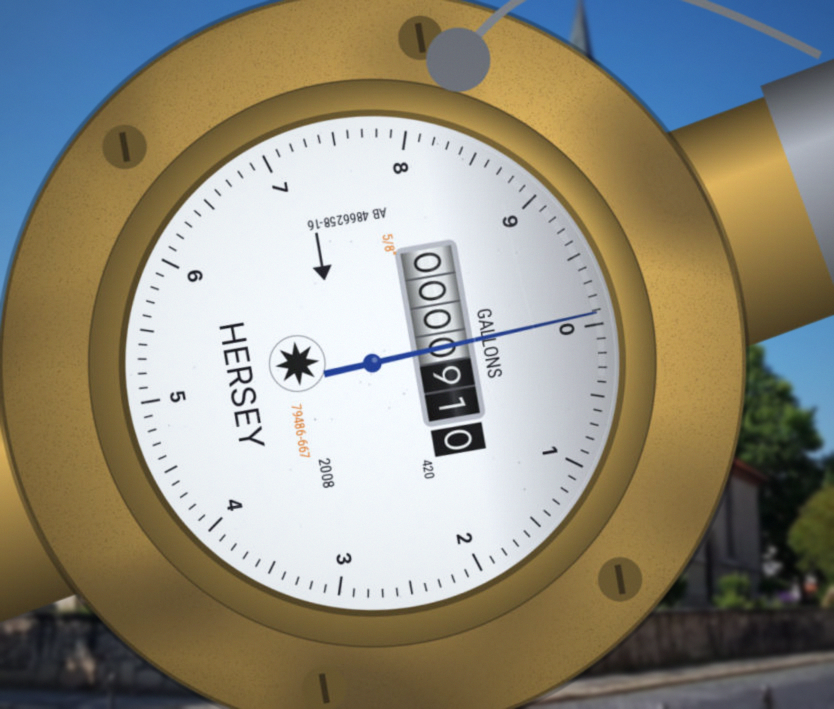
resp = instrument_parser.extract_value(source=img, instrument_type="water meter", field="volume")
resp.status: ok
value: 909.9 gal
